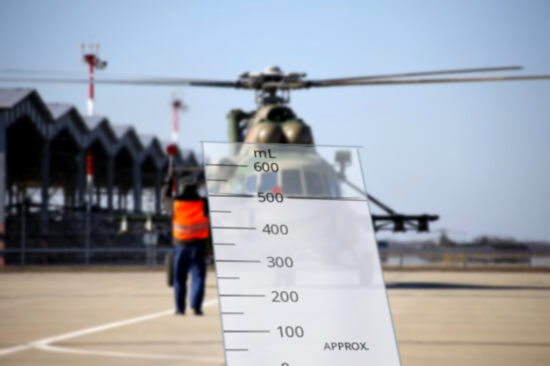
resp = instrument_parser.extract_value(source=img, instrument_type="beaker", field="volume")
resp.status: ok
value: 500 mL
